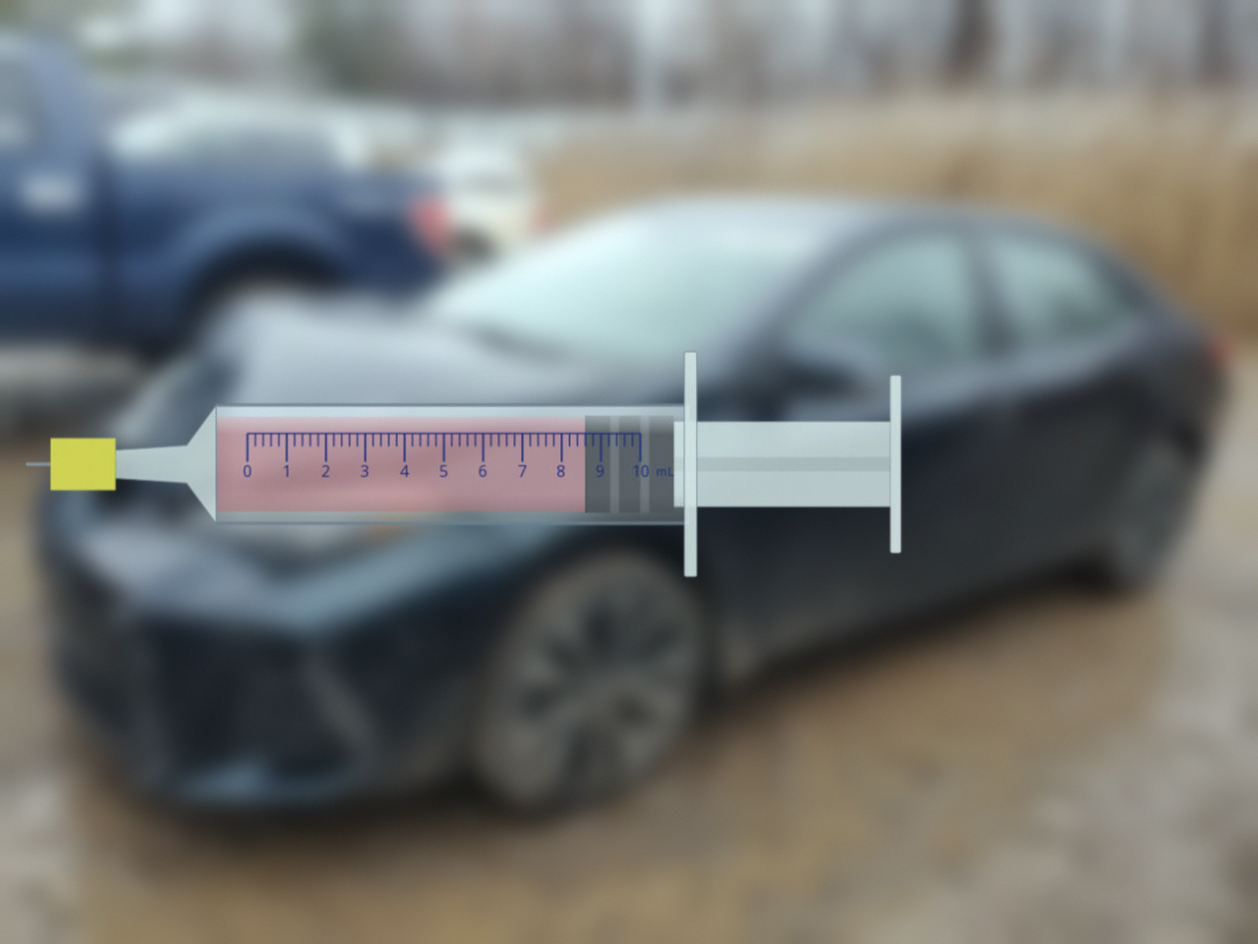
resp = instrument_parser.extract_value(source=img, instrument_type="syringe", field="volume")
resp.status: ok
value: 8.6 mL
